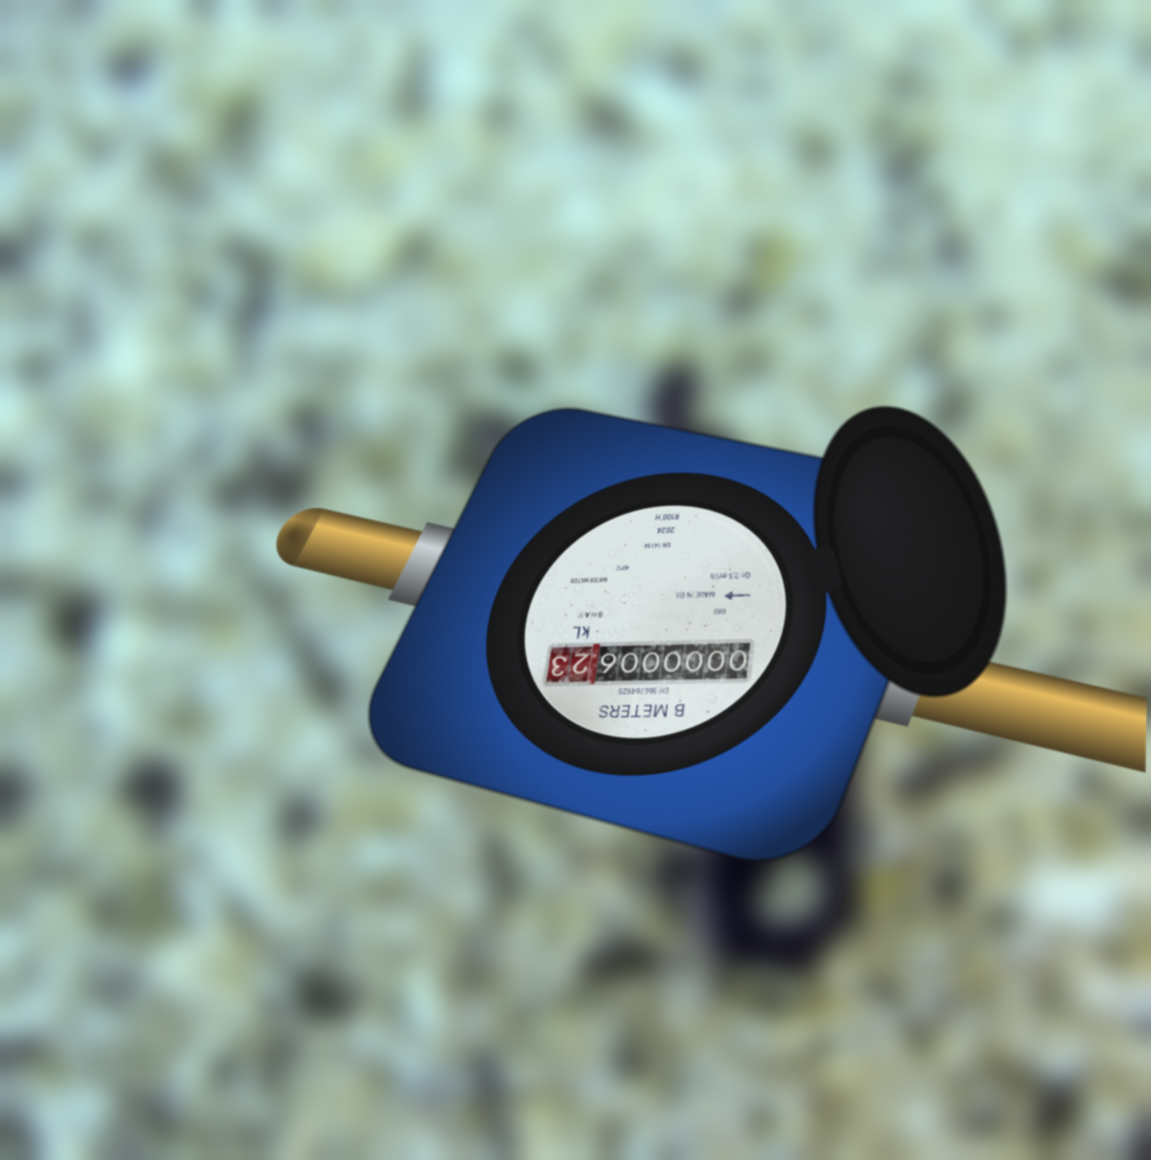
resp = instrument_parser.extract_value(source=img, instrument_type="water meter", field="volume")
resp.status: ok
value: 6.23 kL
